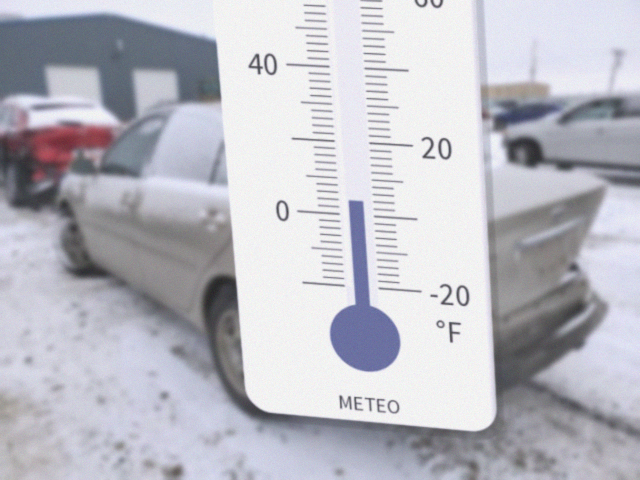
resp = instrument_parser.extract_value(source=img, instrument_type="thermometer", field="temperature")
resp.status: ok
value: 4 °F
